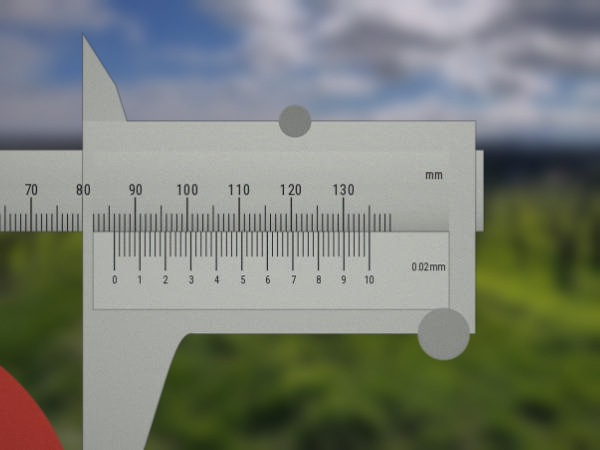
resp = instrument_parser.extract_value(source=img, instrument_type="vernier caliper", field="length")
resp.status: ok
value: 86.0 mm
